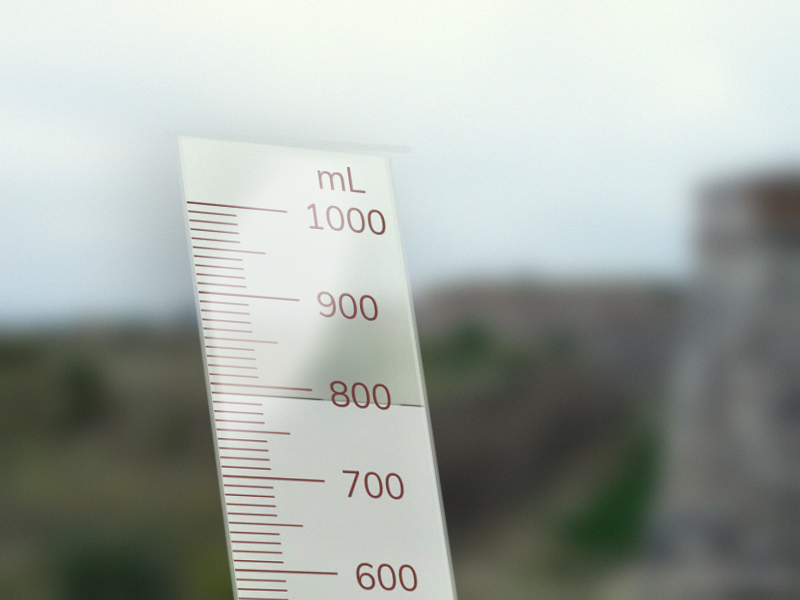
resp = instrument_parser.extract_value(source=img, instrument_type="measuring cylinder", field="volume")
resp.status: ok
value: 790 mL
